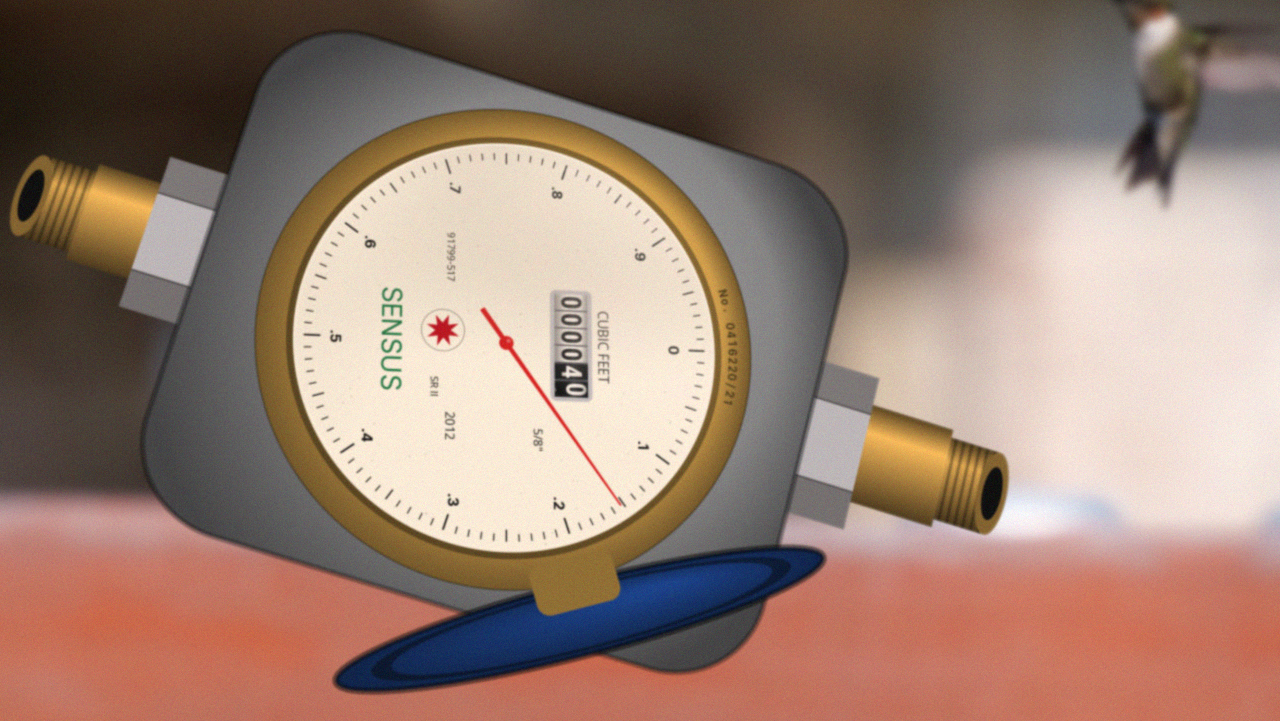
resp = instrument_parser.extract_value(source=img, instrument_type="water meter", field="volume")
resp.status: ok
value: 40.15 ft³
